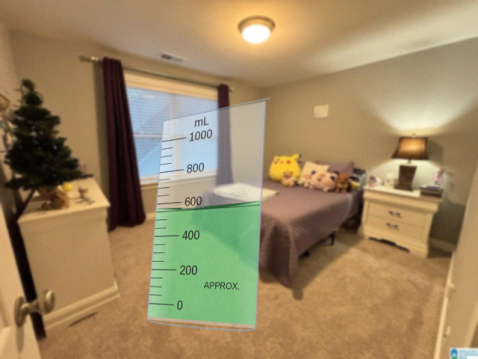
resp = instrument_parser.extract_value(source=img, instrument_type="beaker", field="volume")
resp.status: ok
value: 550 mL
